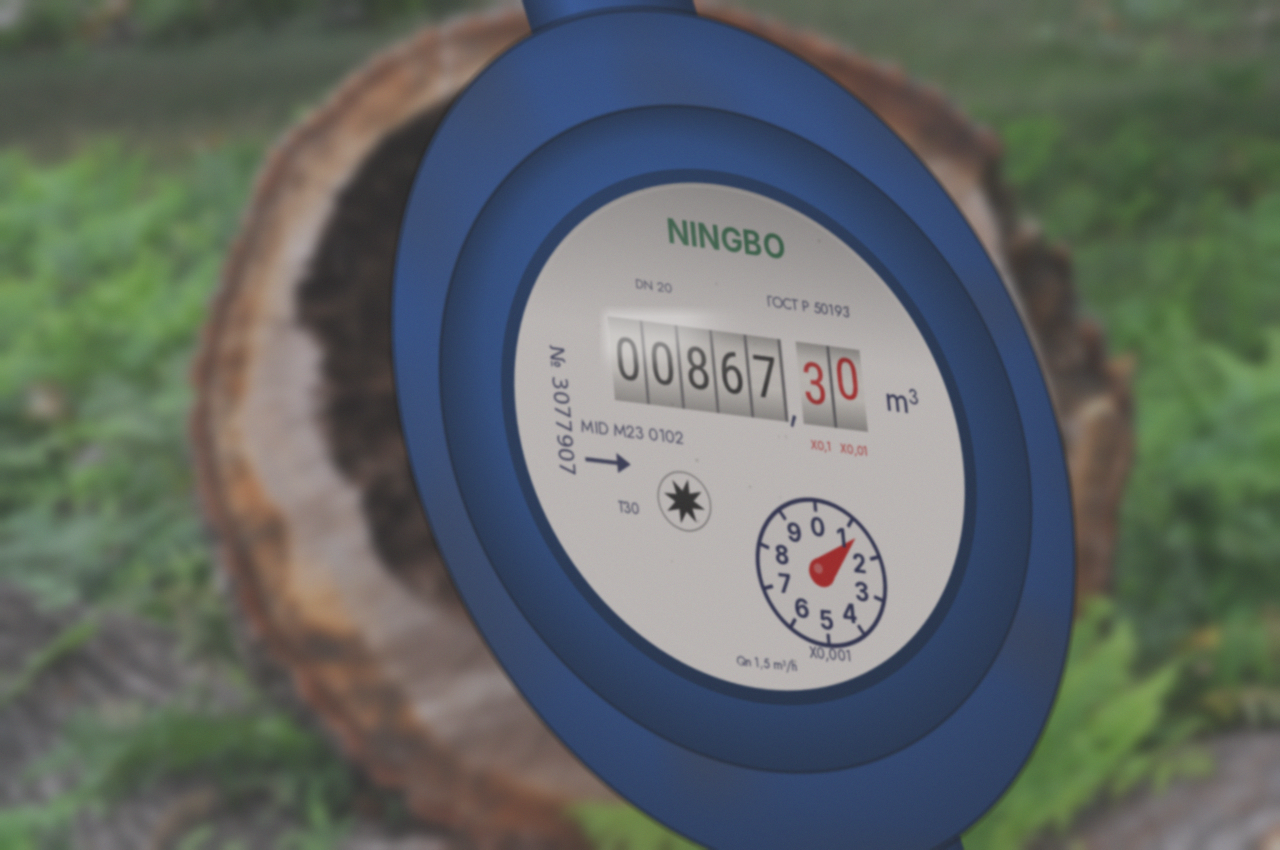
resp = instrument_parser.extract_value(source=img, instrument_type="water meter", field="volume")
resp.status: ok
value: 867.301 m³
